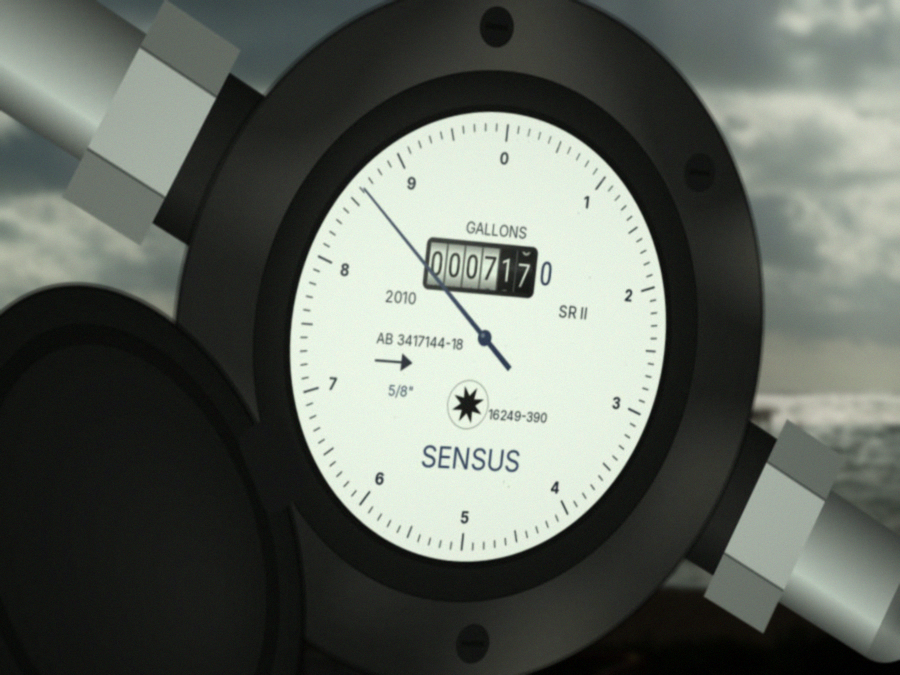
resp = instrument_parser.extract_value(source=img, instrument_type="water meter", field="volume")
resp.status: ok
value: 7168.6 gal
